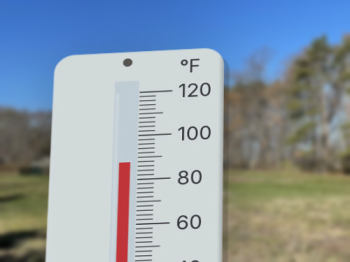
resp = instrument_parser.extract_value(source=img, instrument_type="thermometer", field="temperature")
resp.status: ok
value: 88 °F
